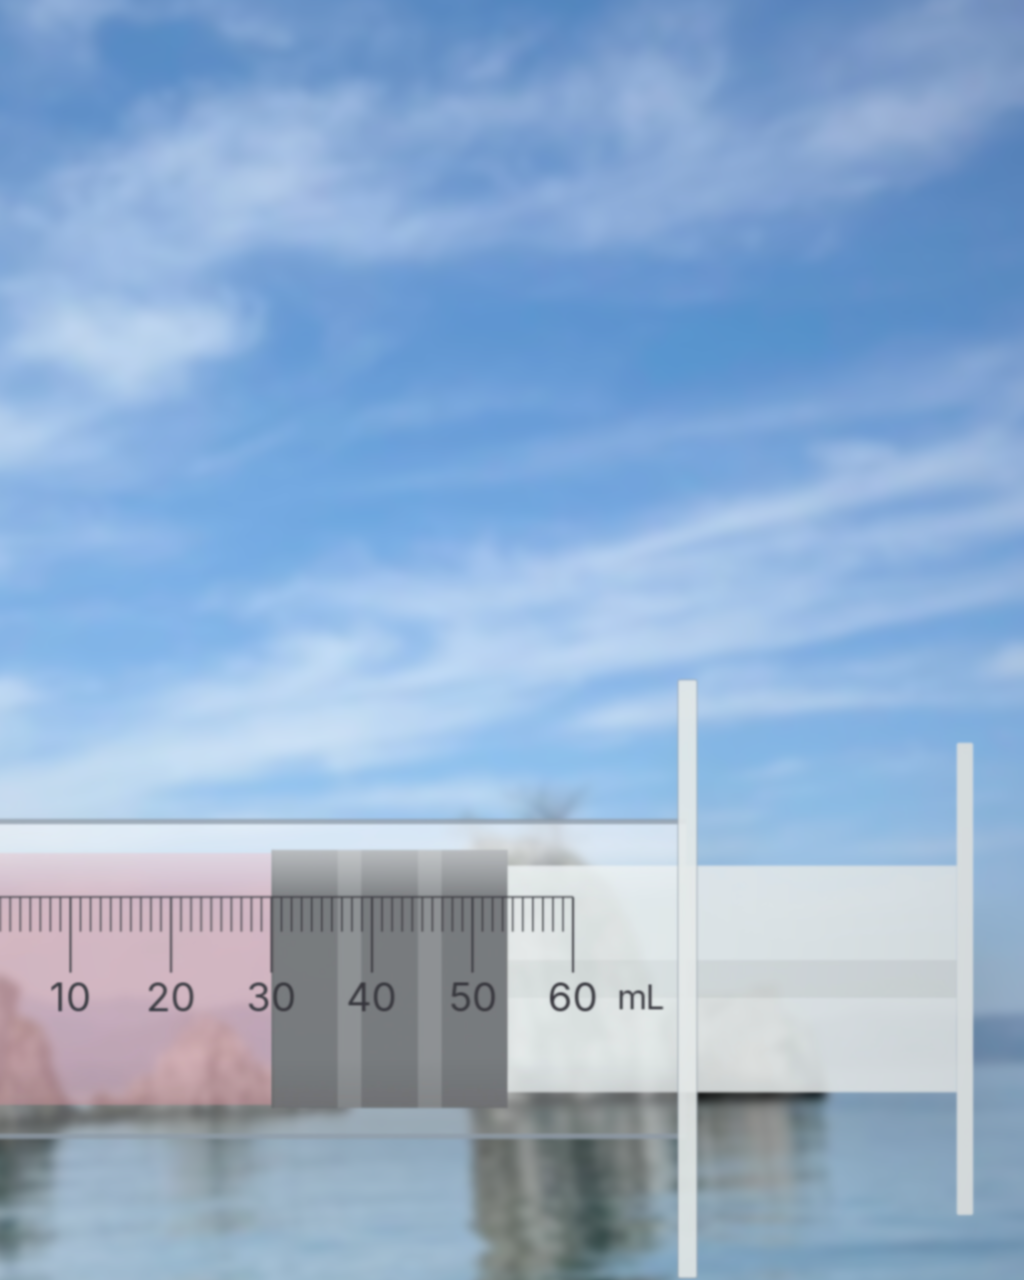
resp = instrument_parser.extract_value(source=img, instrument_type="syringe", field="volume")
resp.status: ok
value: 30 mL
